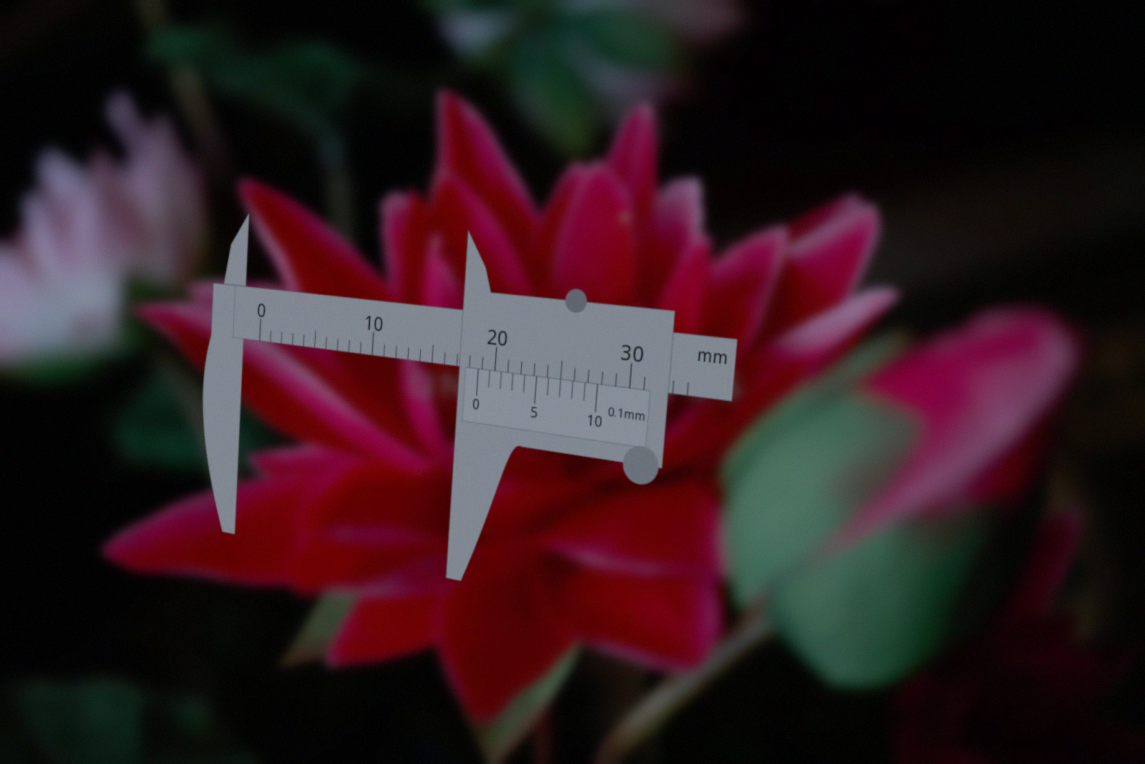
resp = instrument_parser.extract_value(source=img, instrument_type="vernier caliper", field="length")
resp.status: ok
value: 18.7 mm
